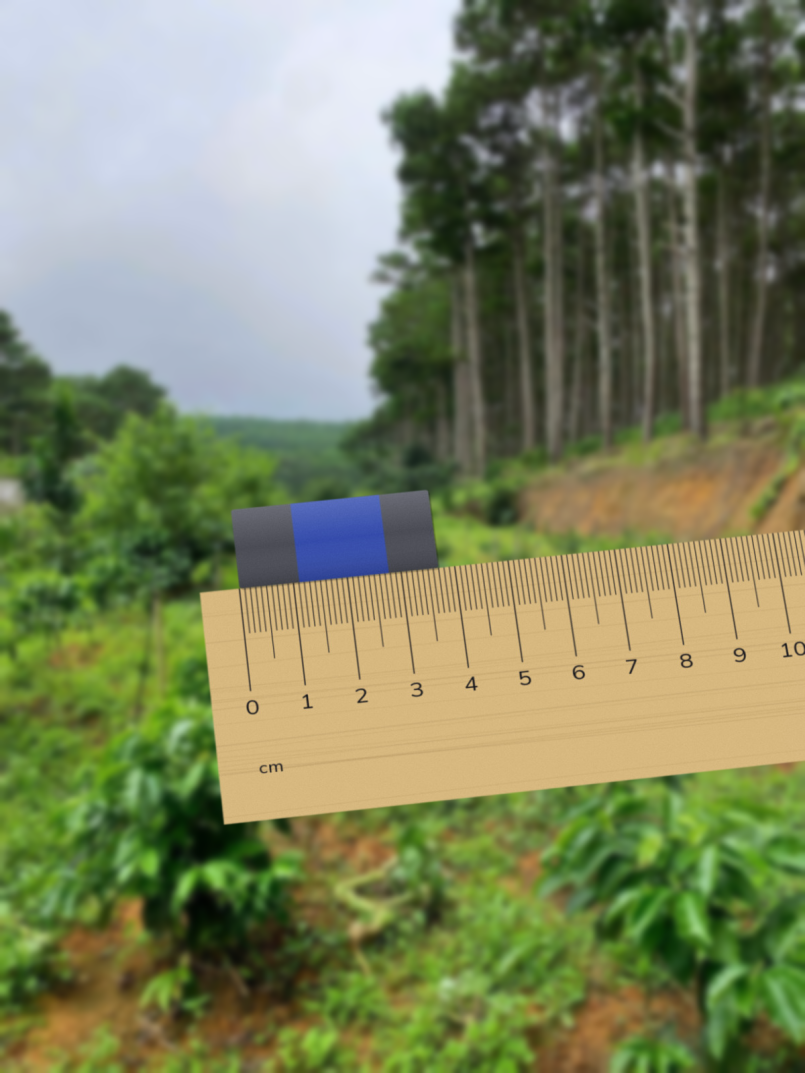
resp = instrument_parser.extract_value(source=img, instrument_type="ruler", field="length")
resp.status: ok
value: 3.7 cm
